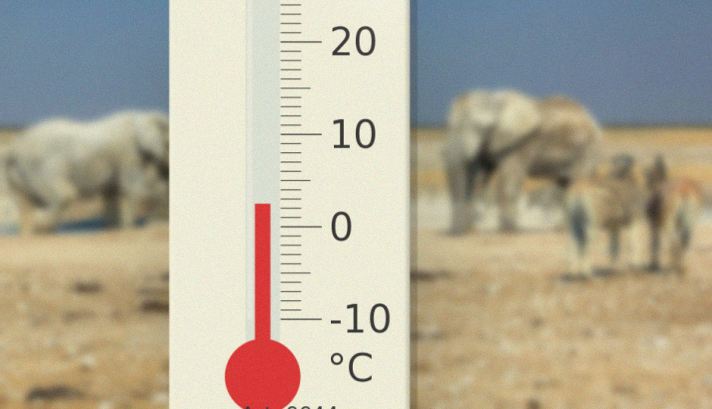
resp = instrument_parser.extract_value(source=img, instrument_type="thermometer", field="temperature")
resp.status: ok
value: 2.5 °C
